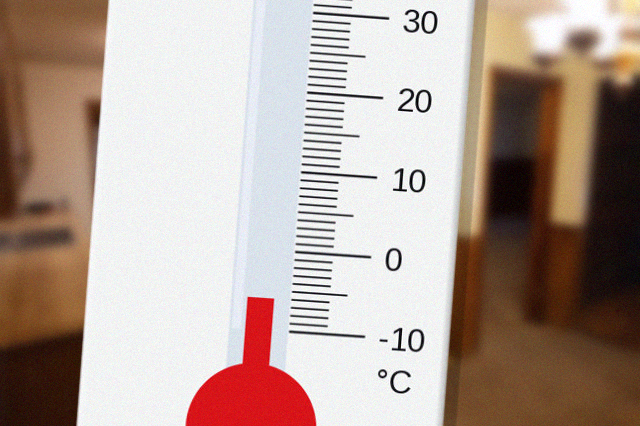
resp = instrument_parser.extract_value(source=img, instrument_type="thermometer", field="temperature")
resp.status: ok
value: -6 °C
